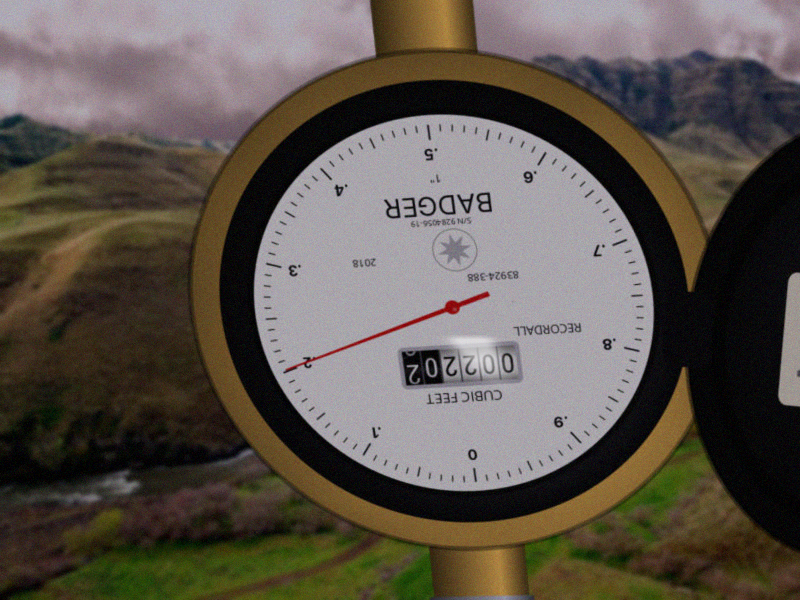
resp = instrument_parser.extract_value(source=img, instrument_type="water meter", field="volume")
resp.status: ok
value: 2202.20 ft³
